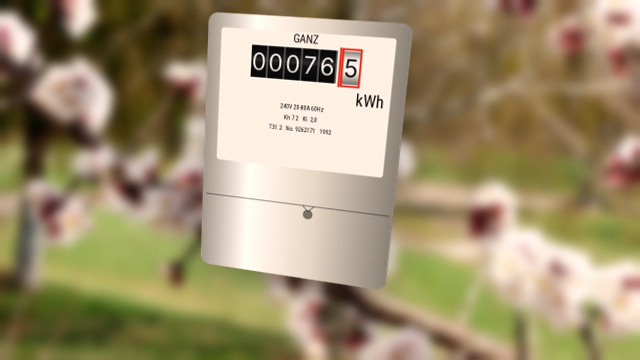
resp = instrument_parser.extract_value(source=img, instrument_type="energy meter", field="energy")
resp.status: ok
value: 76.5 kWh
